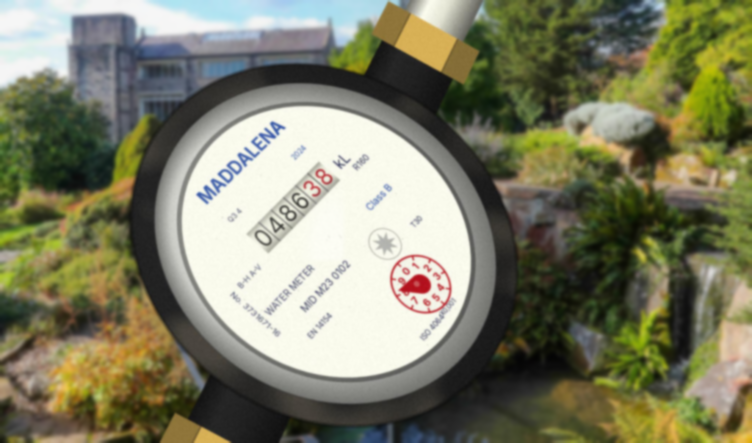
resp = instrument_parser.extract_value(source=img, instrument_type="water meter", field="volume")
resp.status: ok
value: 486.388 kL
